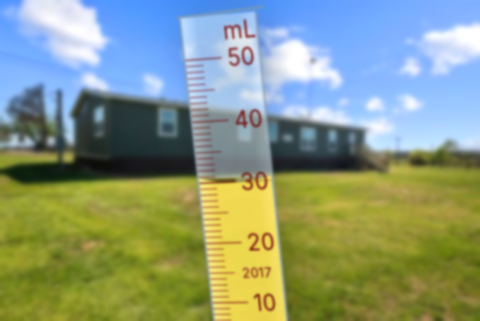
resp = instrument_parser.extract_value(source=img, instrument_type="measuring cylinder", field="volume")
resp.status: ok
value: 30 mL
